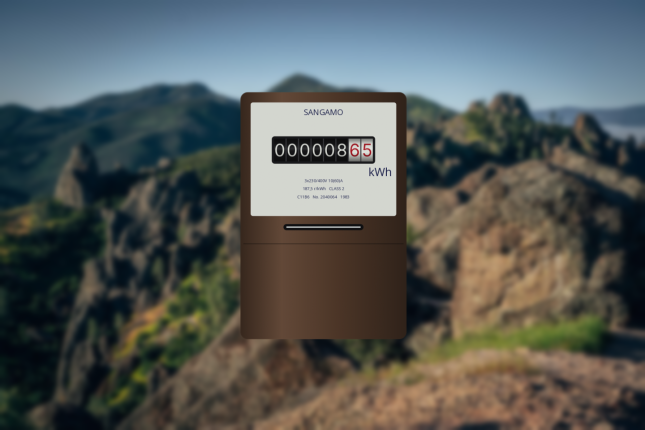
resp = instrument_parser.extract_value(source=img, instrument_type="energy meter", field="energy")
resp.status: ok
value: 8.65 kWh
